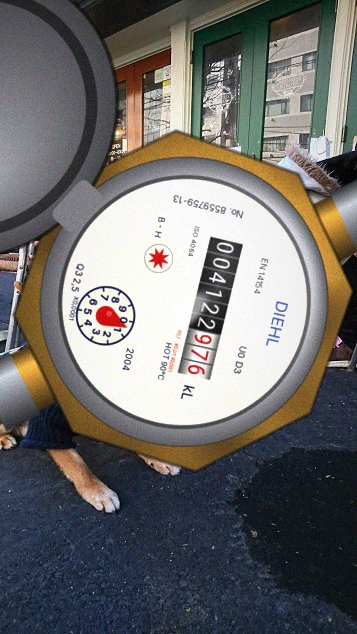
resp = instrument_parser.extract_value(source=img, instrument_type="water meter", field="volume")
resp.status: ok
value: 4122.9760 kL
